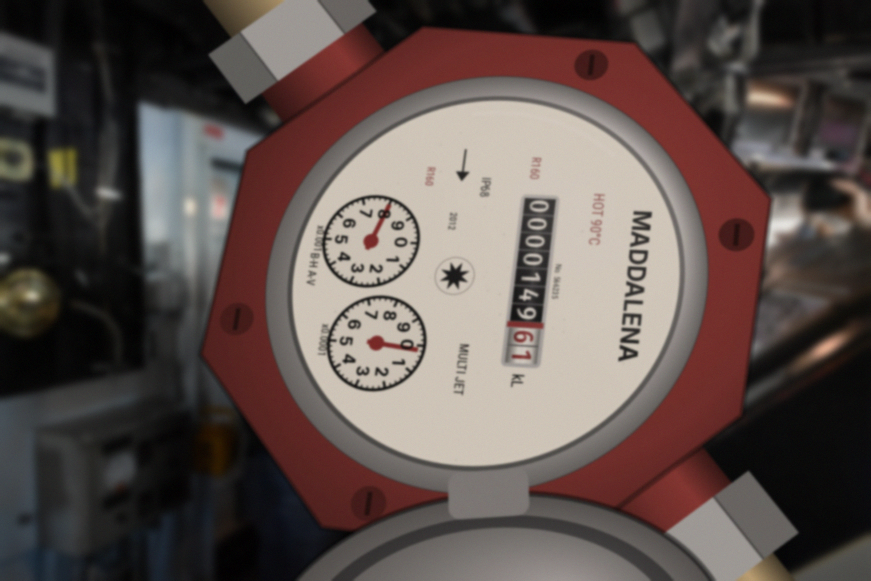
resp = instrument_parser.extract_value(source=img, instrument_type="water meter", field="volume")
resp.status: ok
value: 149.6180 kL
